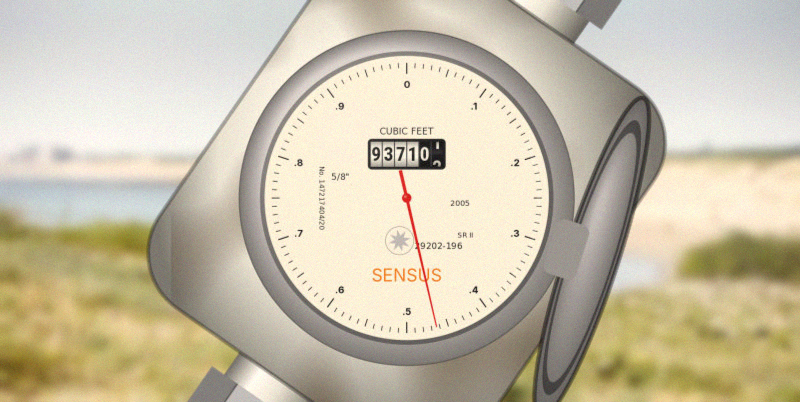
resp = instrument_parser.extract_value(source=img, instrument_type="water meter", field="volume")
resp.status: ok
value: 937101.46 ft³
